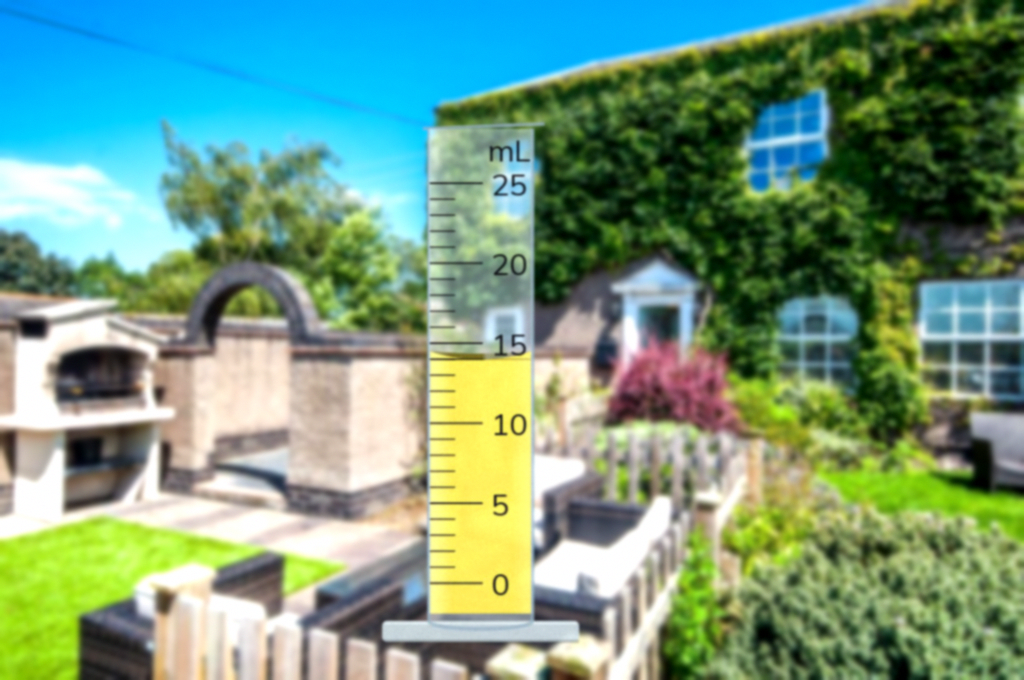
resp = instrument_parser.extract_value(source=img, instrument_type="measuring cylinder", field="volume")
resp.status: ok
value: 14 mL
